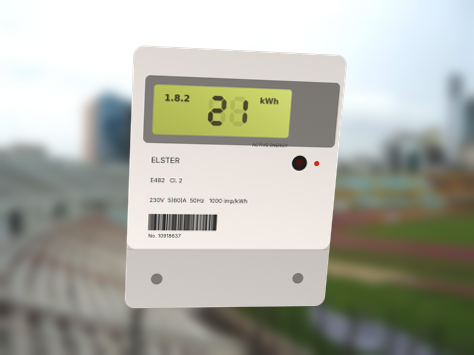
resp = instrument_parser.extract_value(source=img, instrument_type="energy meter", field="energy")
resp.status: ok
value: 21 kWh
